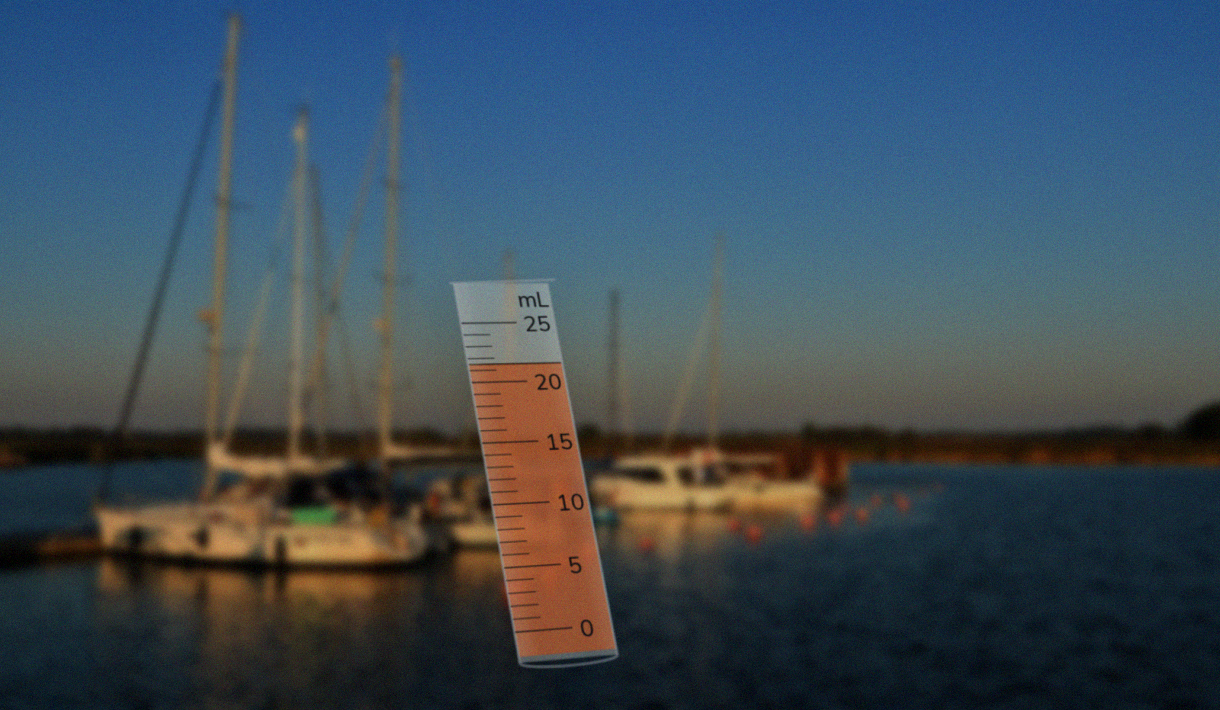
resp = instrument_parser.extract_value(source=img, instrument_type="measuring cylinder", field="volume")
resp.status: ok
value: 21.5 mL
